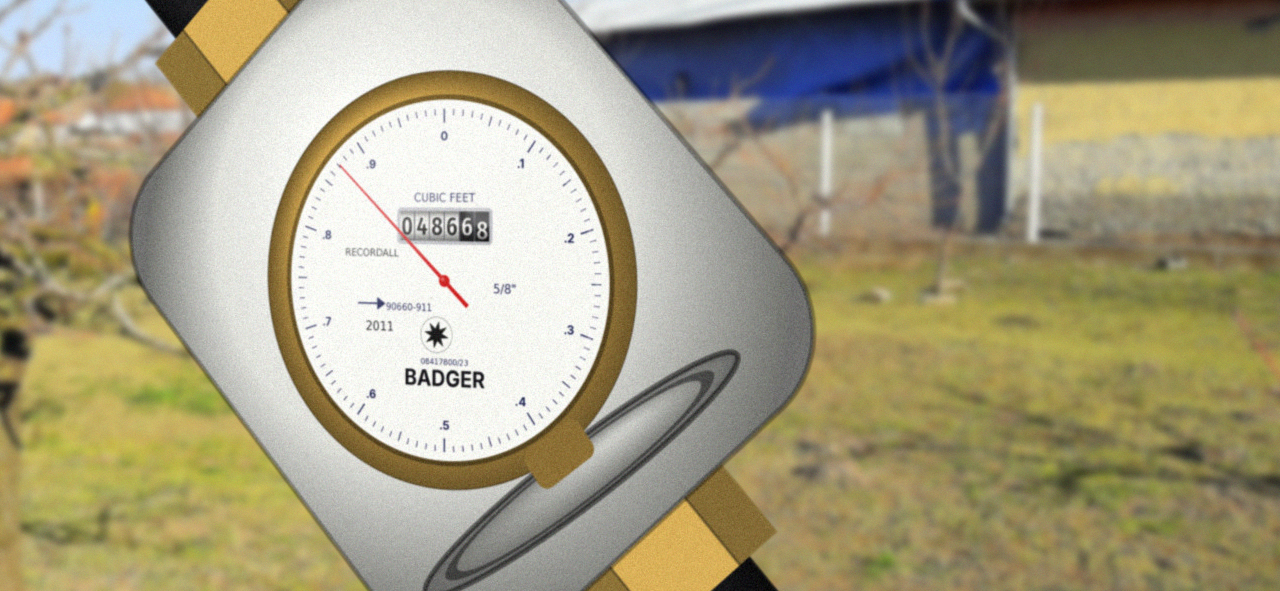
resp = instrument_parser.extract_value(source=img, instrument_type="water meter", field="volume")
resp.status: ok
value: 48667.87 ft³
